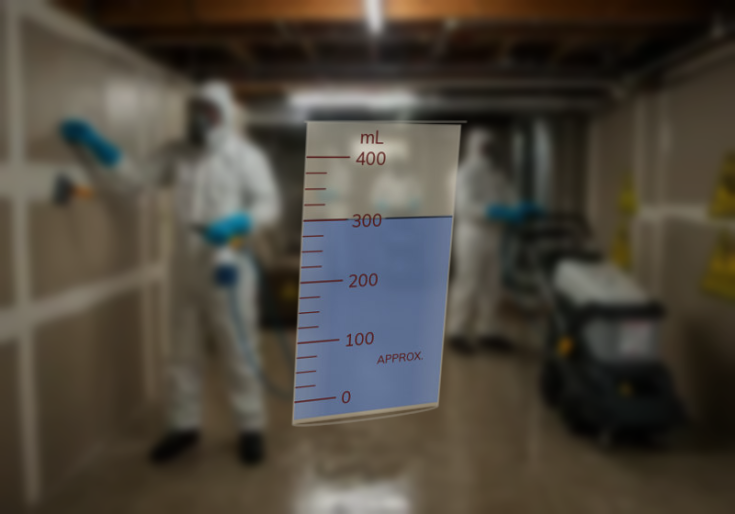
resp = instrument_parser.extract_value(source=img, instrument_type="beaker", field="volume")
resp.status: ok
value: 300 mL
